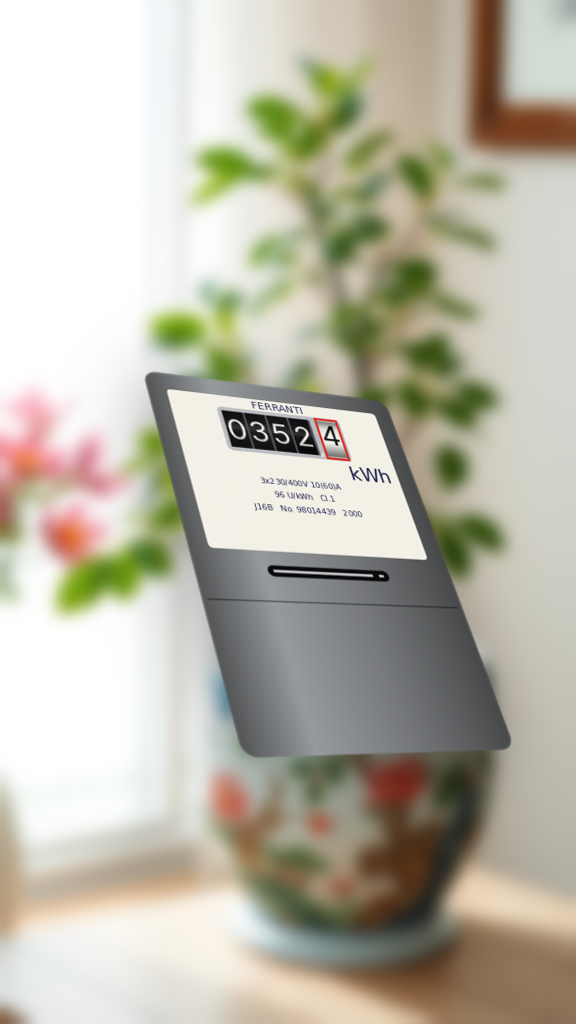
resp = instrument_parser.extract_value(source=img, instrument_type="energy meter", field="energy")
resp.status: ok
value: 352.4 kWh
